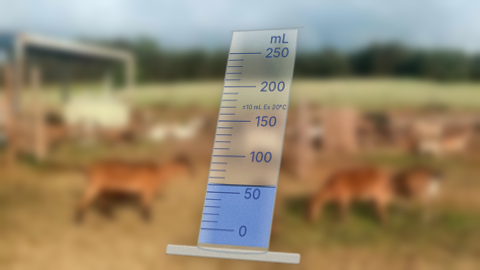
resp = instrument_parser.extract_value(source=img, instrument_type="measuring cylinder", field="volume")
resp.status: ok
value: 60 mL
